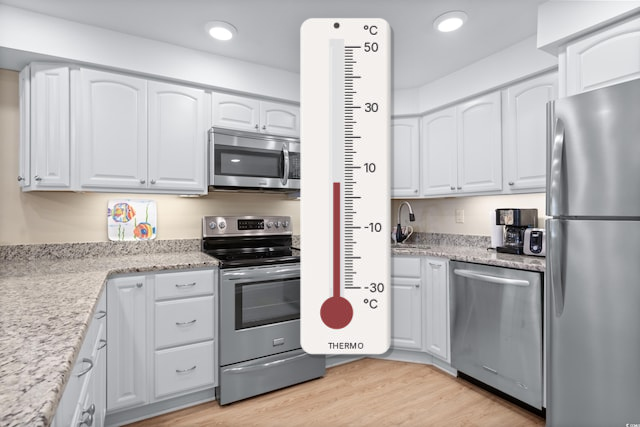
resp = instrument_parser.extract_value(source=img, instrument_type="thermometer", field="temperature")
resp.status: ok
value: 5 °C
